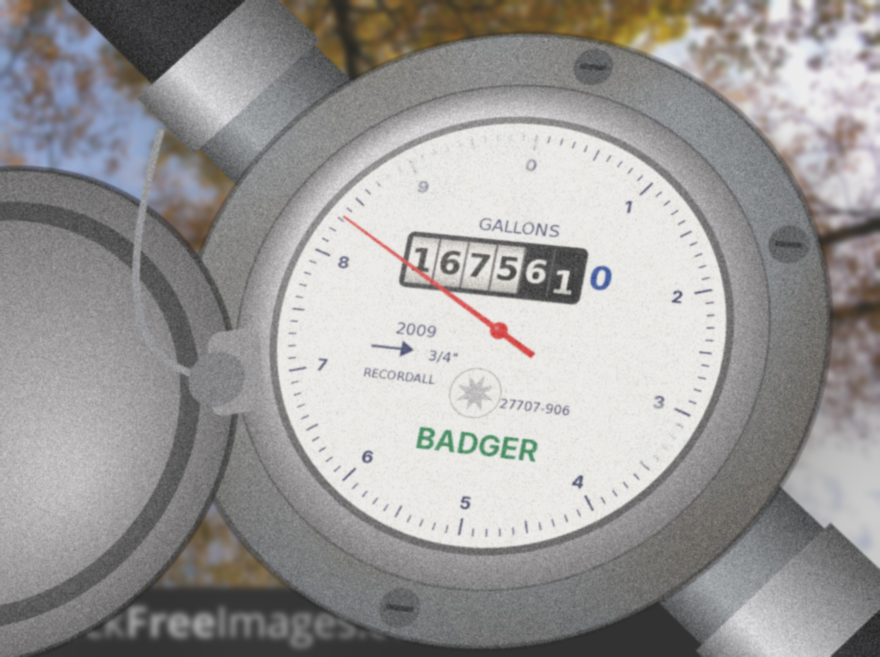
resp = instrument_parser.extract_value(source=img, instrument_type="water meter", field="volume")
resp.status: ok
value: 1675608.3 gal
